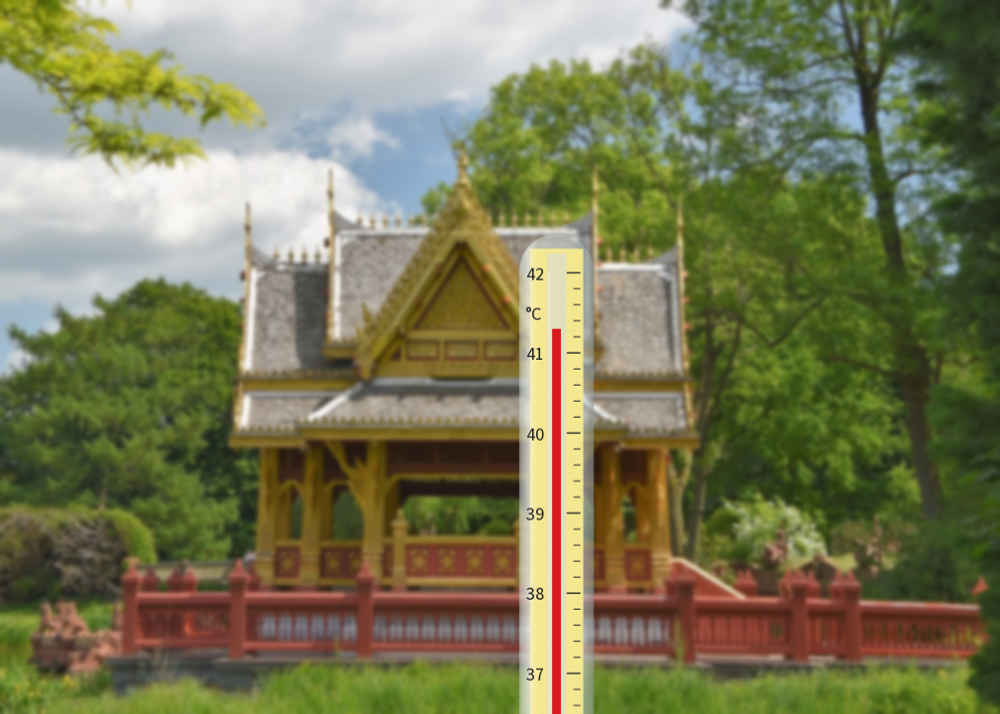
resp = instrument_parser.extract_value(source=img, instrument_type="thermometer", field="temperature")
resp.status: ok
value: 41.3 °C
